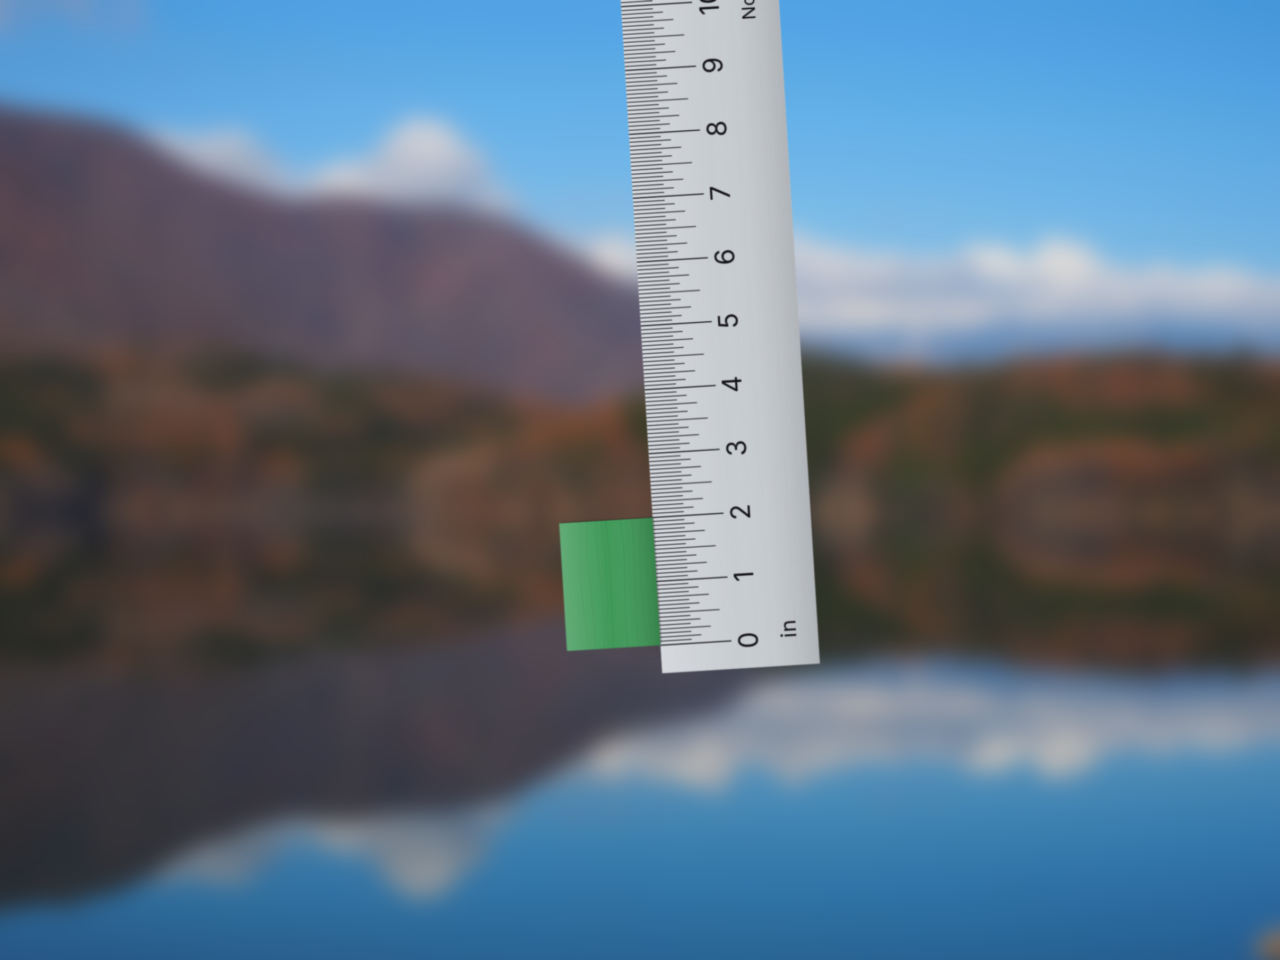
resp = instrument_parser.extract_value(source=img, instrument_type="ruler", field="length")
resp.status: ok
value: 2 in
